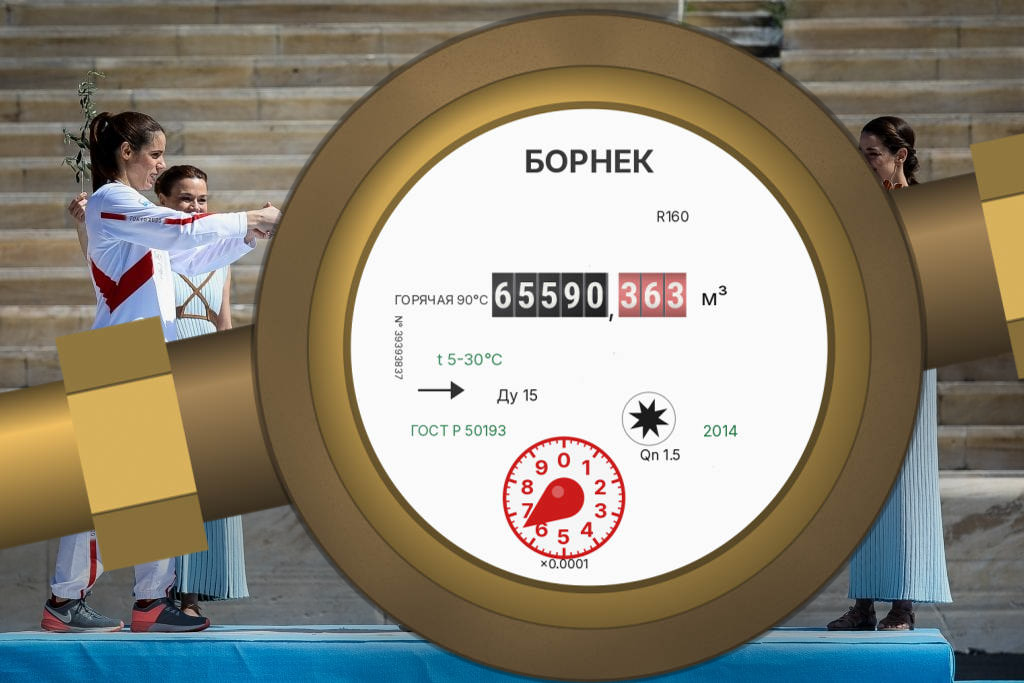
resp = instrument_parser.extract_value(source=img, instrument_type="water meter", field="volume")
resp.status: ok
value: 65590.3636 m³
